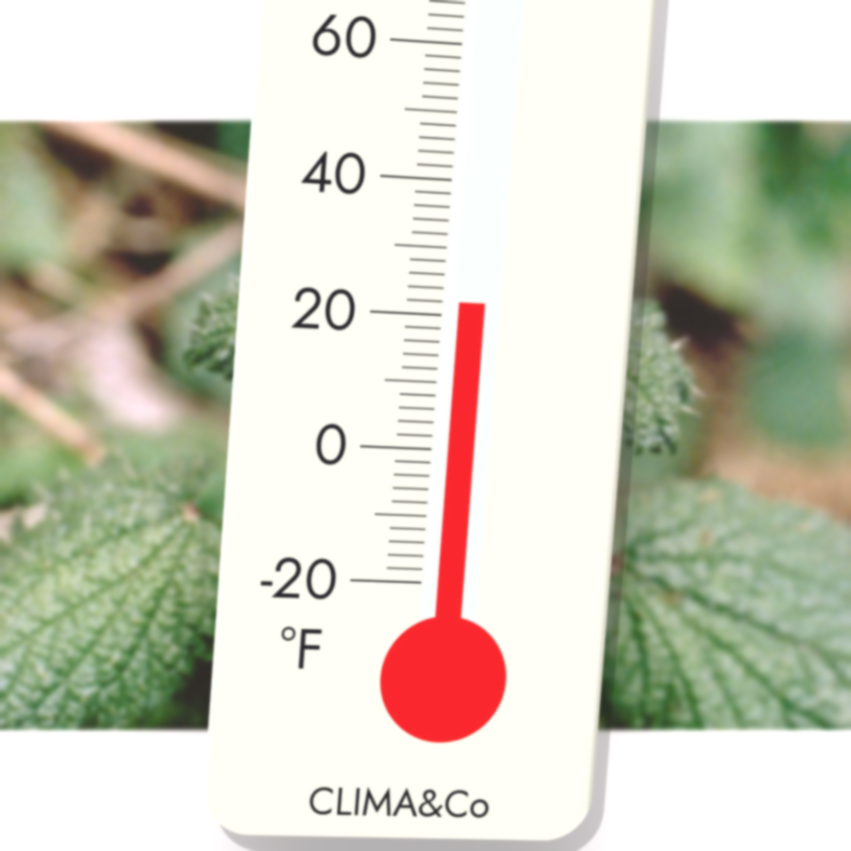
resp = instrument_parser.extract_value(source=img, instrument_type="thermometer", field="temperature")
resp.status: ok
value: 22 °F
